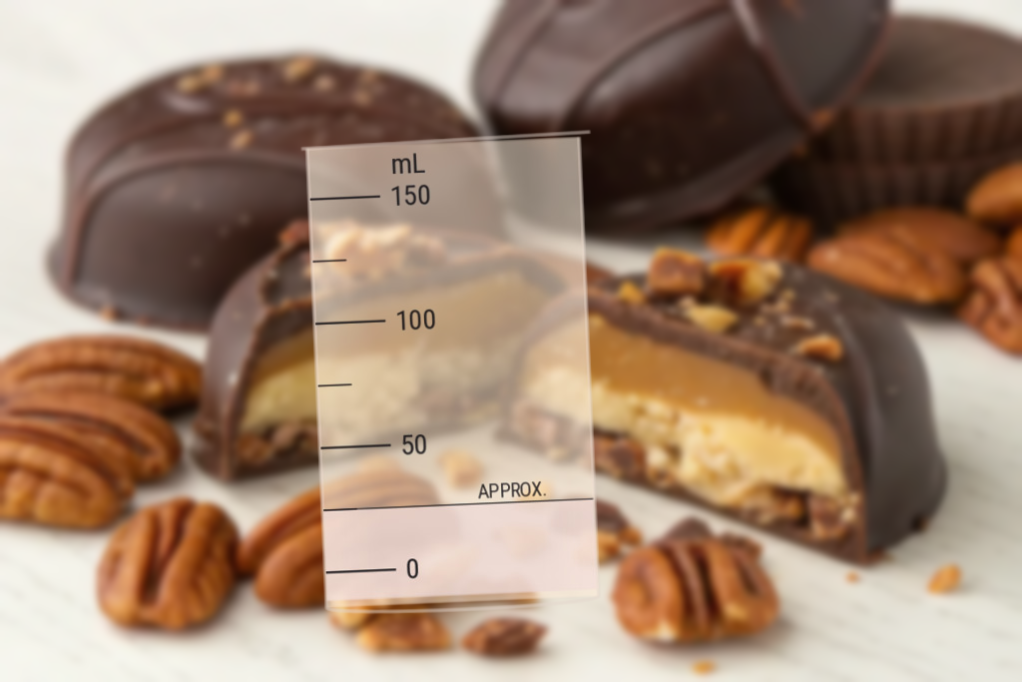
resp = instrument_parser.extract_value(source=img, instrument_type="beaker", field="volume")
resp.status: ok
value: 25 mL
